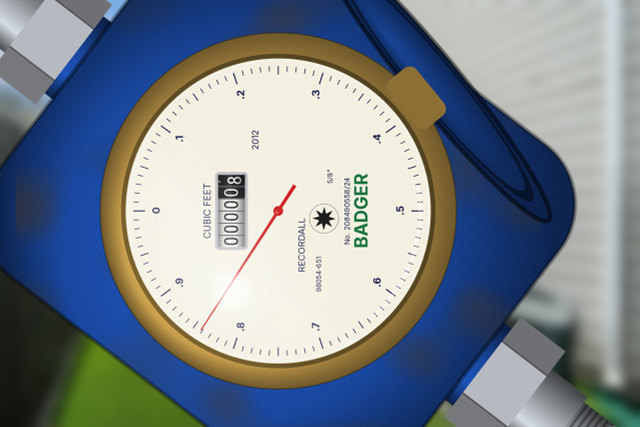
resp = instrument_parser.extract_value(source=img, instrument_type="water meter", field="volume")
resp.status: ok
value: 7.84 ft³
